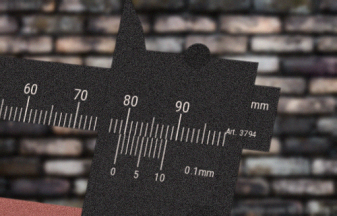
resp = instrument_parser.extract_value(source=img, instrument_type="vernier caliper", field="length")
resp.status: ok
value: 79.2 mm
